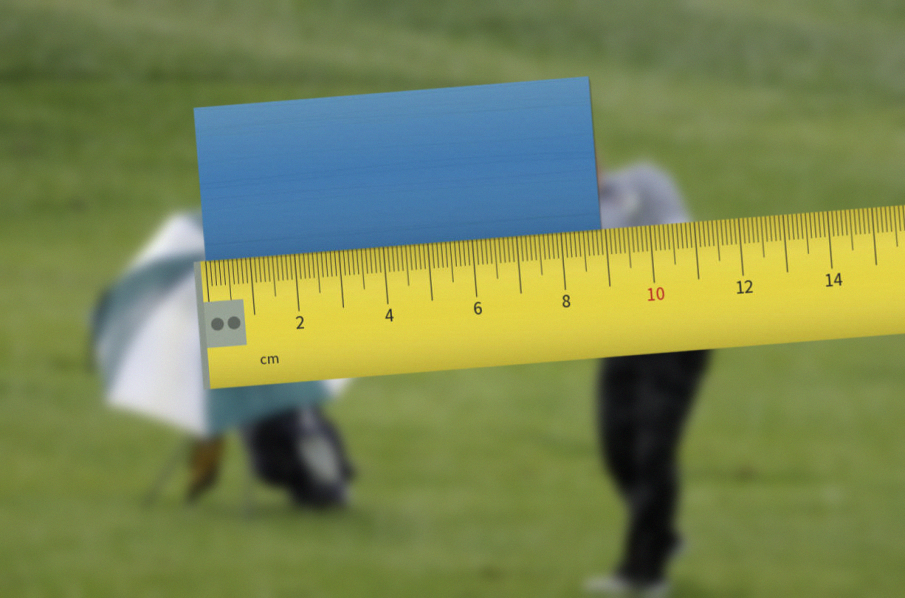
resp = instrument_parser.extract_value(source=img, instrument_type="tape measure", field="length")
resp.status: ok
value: 8.9 cm
